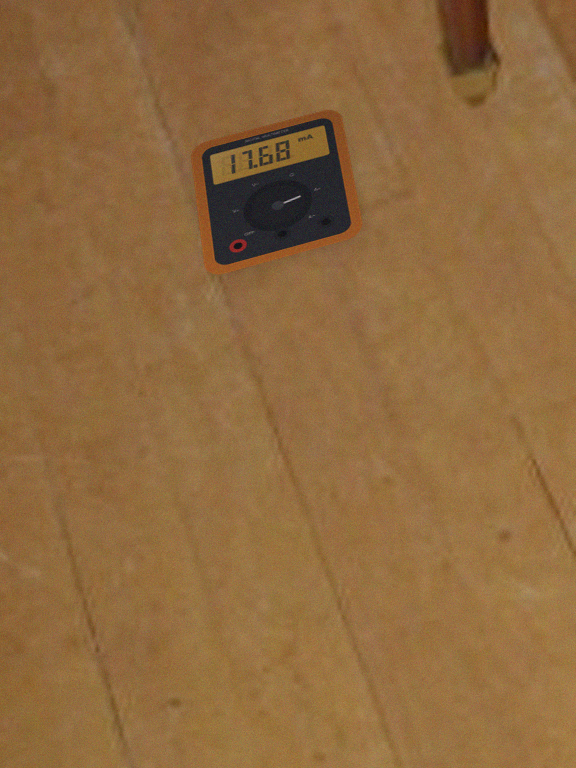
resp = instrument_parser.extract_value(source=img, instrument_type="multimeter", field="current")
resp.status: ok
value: 17.68 mA
